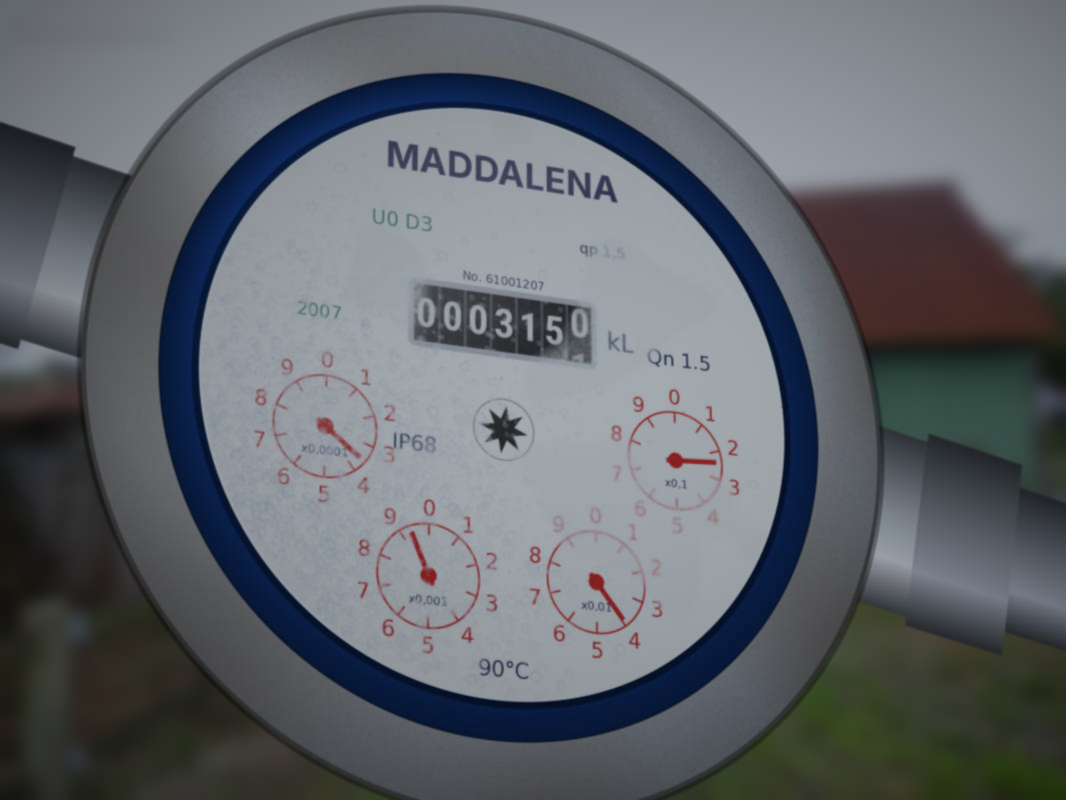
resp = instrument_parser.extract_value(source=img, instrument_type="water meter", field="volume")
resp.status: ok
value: 3150.2393 kL
